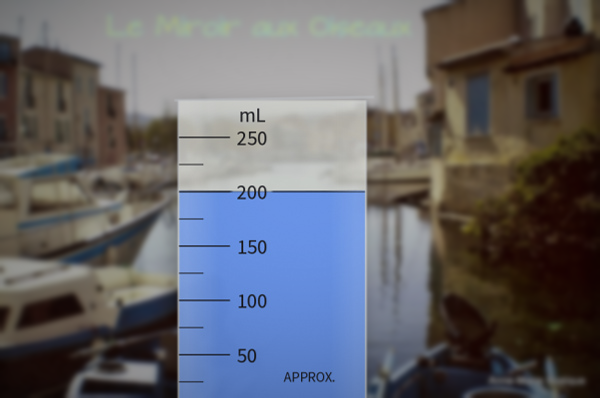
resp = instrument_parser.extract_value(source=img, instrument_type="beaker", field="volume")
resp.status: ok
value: 200 mL
